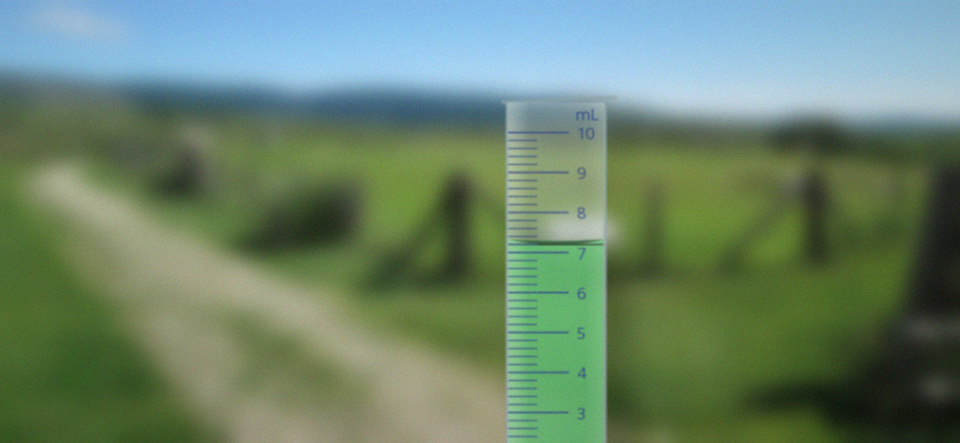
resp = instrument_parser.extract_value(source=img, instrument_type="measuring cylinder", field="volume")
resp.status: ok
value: 7.2 mL
